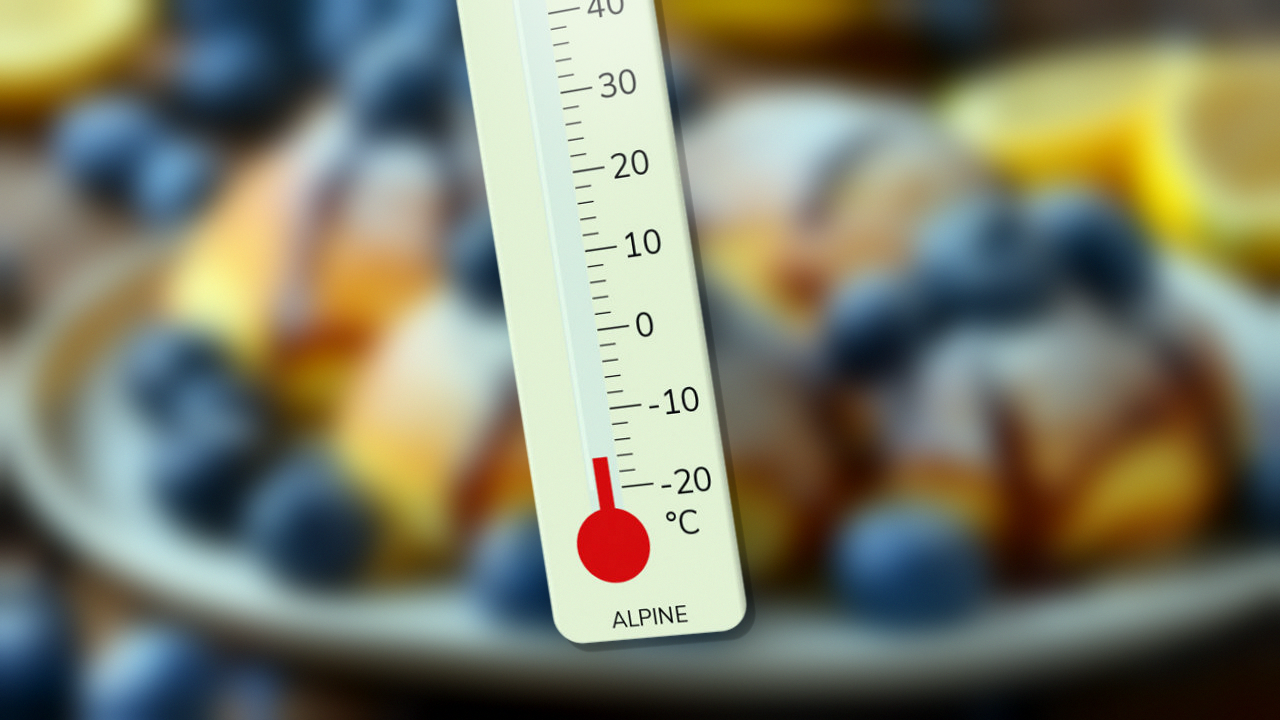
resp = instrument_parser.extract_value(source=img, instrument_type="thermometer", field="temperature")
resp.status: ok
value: -16 °C
